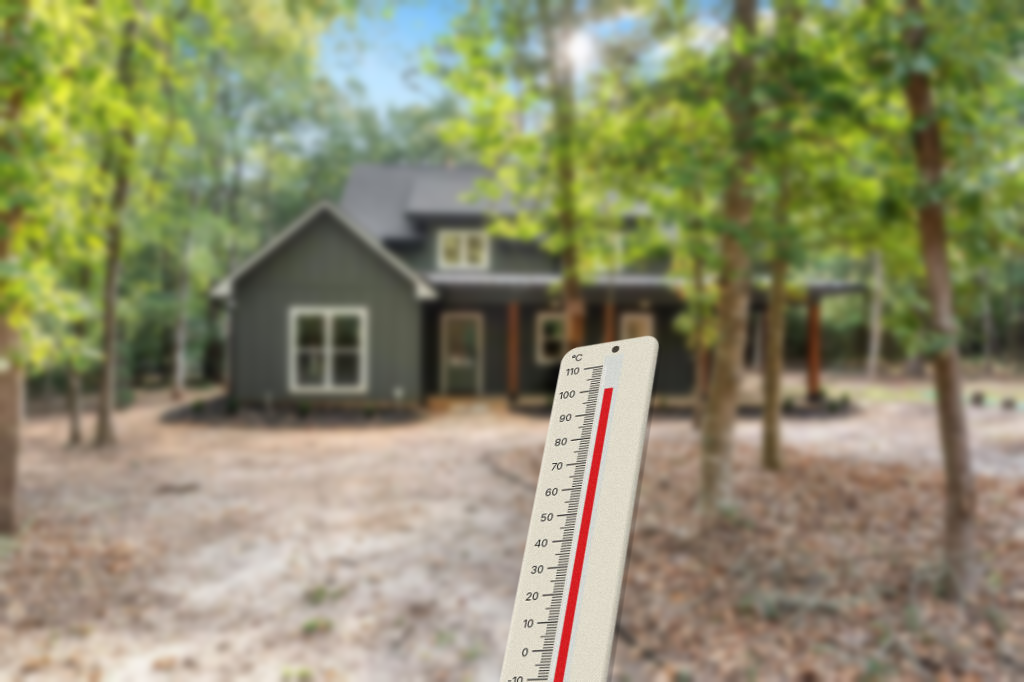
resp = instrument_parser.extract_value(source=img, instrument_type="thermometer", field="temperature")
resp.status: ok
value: 100 °C
